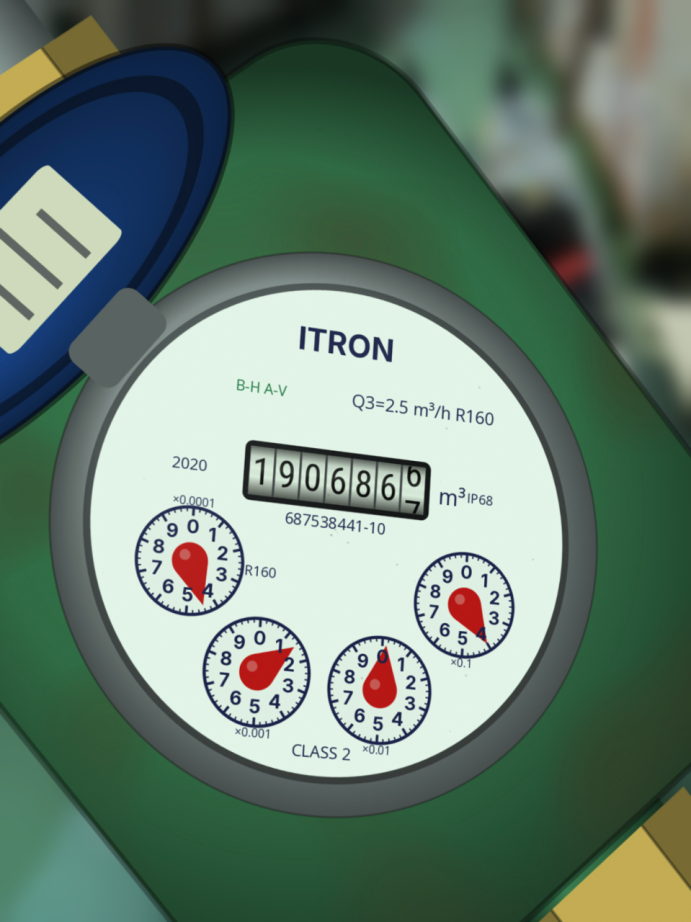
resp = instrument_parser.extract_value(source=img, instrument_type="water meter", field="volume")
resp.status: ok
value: 1906866.4014 m³
